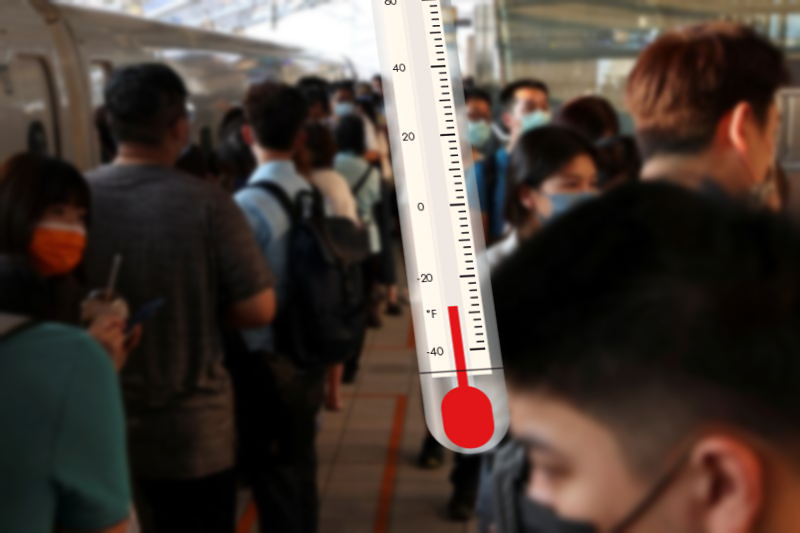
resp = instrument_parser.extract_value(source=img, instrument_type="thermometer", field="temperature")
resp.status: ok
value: -28 °F
